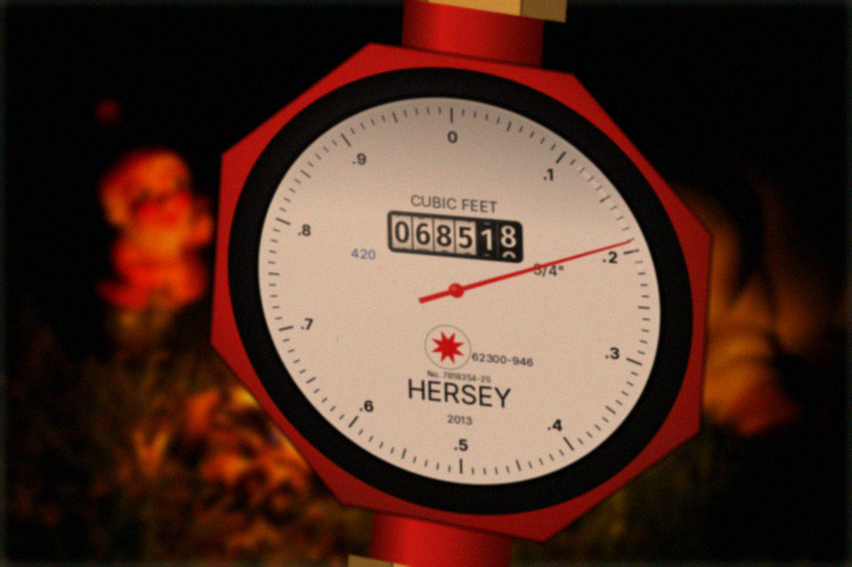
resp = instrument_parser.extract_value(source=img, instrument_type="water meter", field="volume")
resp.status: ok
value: 68518.19 ft³
